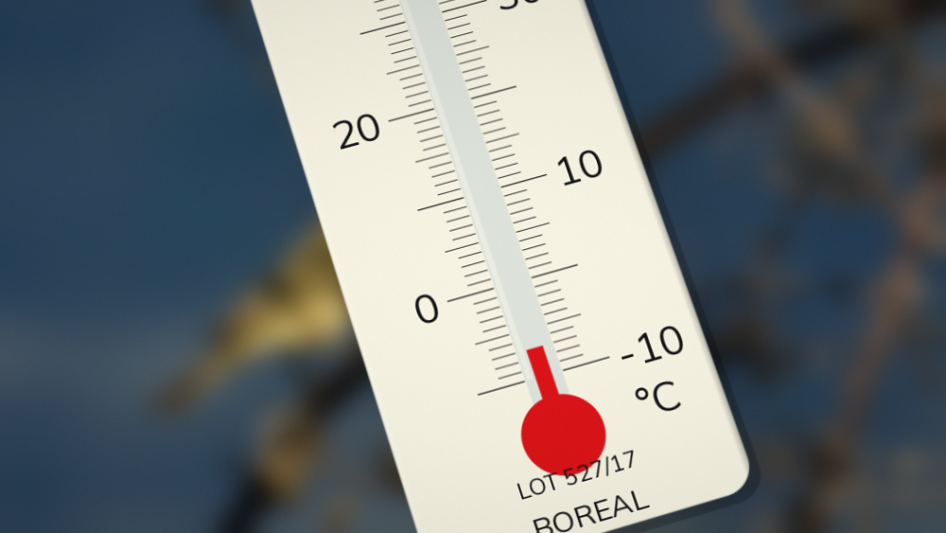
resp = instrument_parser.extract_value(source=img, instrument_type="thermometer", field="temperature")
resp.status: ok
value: -7 °C
